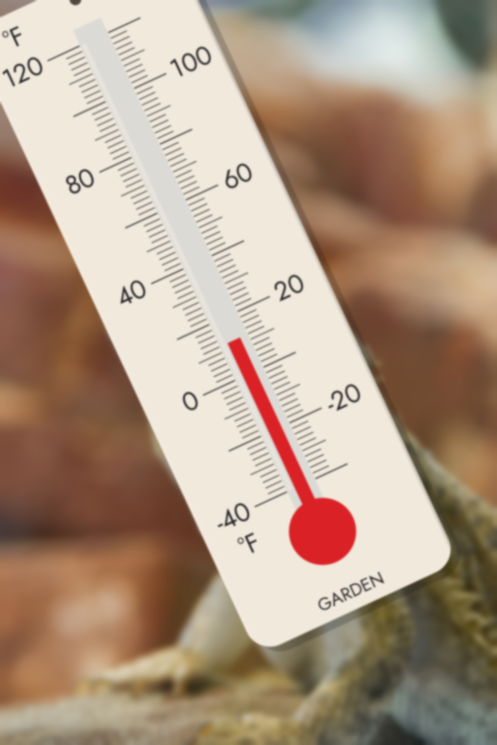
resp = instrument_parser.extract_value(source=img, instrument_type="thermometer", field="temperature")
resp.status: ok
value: 12 °F
